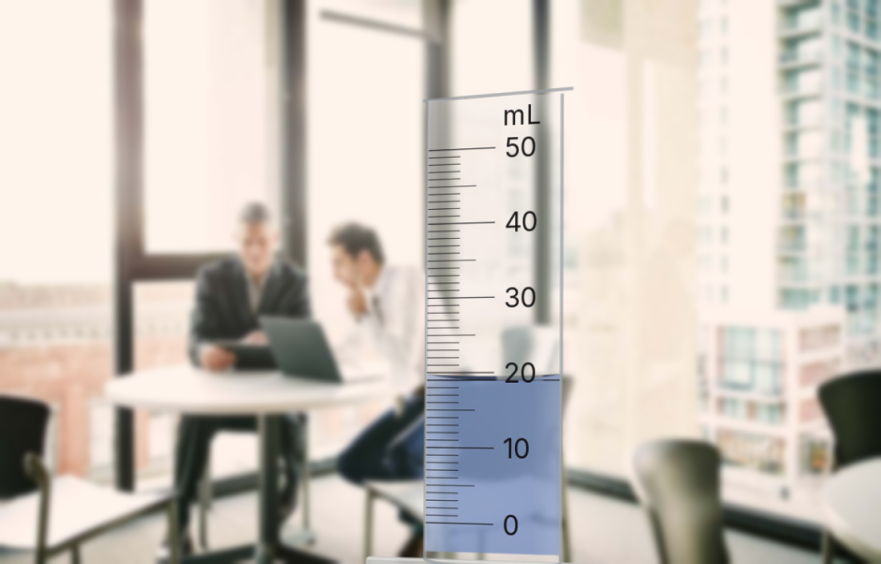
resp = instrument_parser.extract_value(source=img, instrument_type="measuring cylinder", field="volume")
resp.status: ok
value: 19 mL
